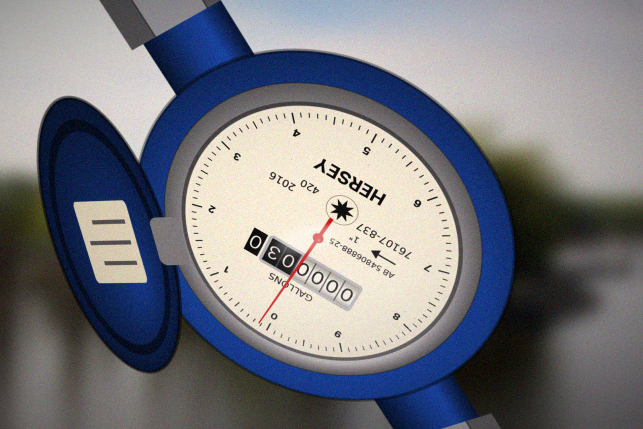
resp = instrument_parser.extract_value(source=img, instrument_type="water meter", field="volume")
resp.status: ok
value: 30.1 gal
